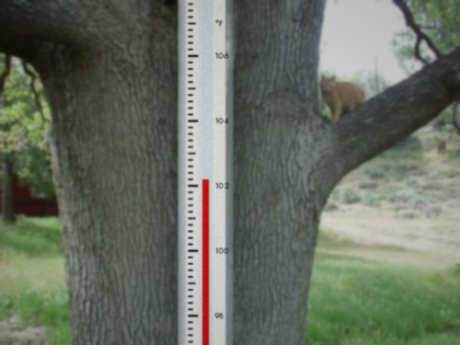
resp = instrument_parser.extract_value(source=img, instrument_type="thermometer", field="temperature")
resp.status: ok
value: 102.2 °F
